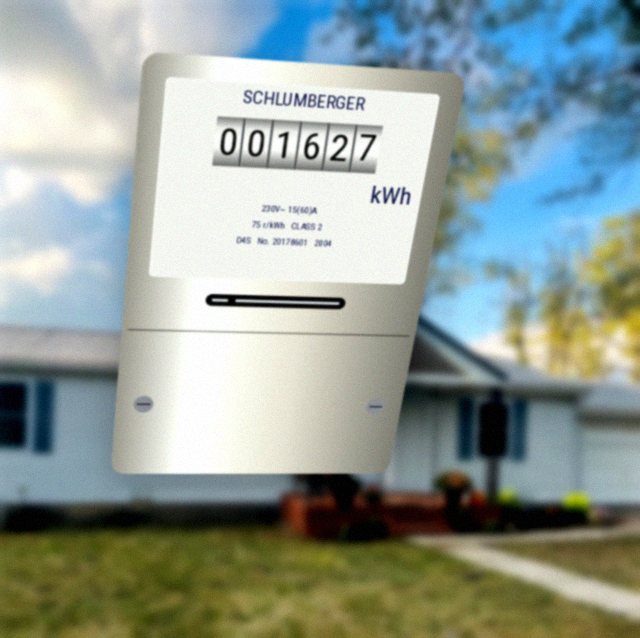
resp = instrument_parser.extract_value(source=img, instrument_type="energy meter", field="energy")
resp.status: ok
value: 1627 kWh
